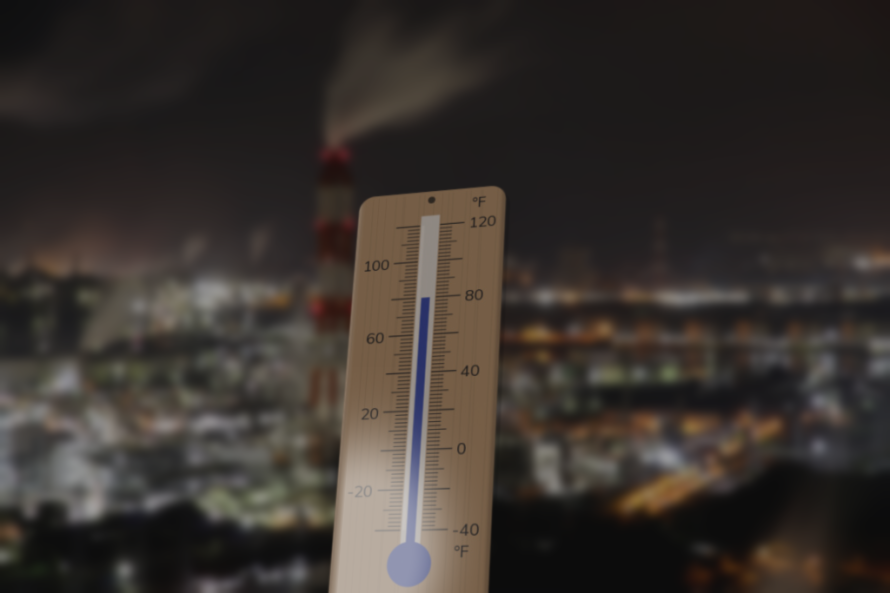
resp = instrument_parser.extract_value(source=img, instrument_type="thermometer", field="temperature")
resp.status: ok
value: 80 °F
